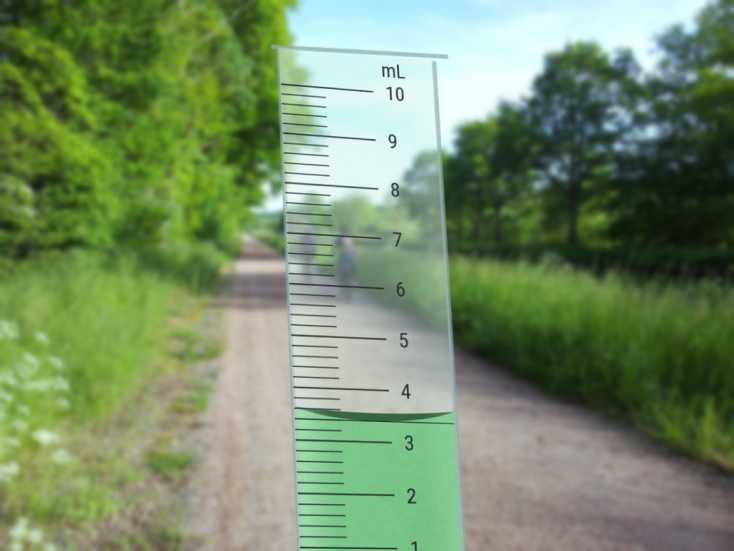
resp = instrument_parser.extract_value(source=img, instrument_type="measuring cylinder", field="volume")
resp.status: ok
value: 3.4 mL
